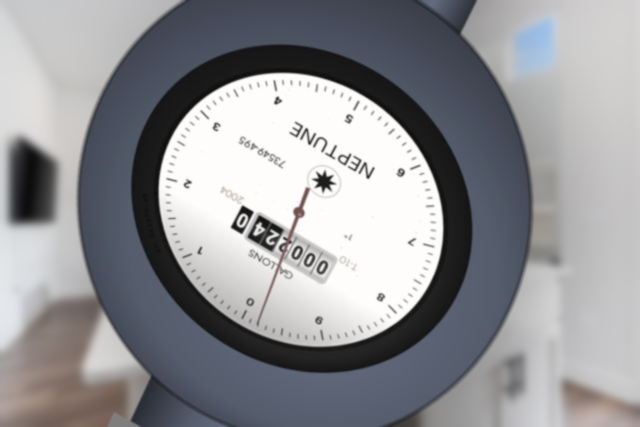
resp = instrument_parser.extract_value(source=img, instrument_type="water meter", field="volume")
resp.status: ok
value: 2239.8 gal
